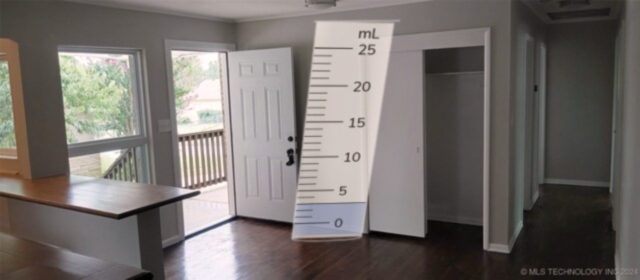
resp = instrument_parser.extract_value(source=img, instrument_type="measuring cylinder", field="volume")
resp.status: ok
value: 3 mL
